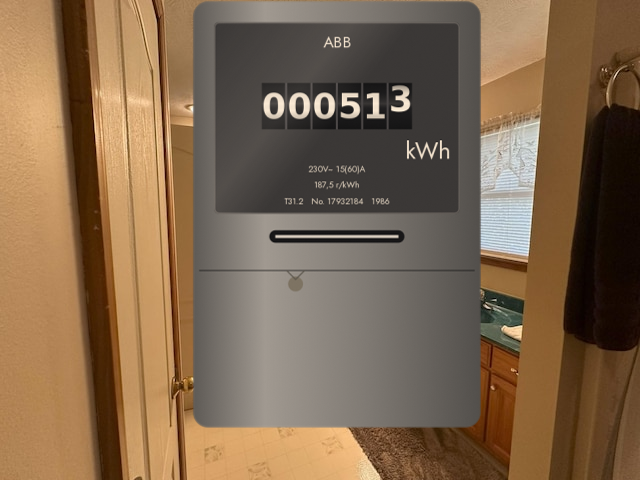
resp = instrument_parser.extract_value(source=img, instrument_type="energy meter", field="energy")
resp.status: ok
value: 513 kWh
